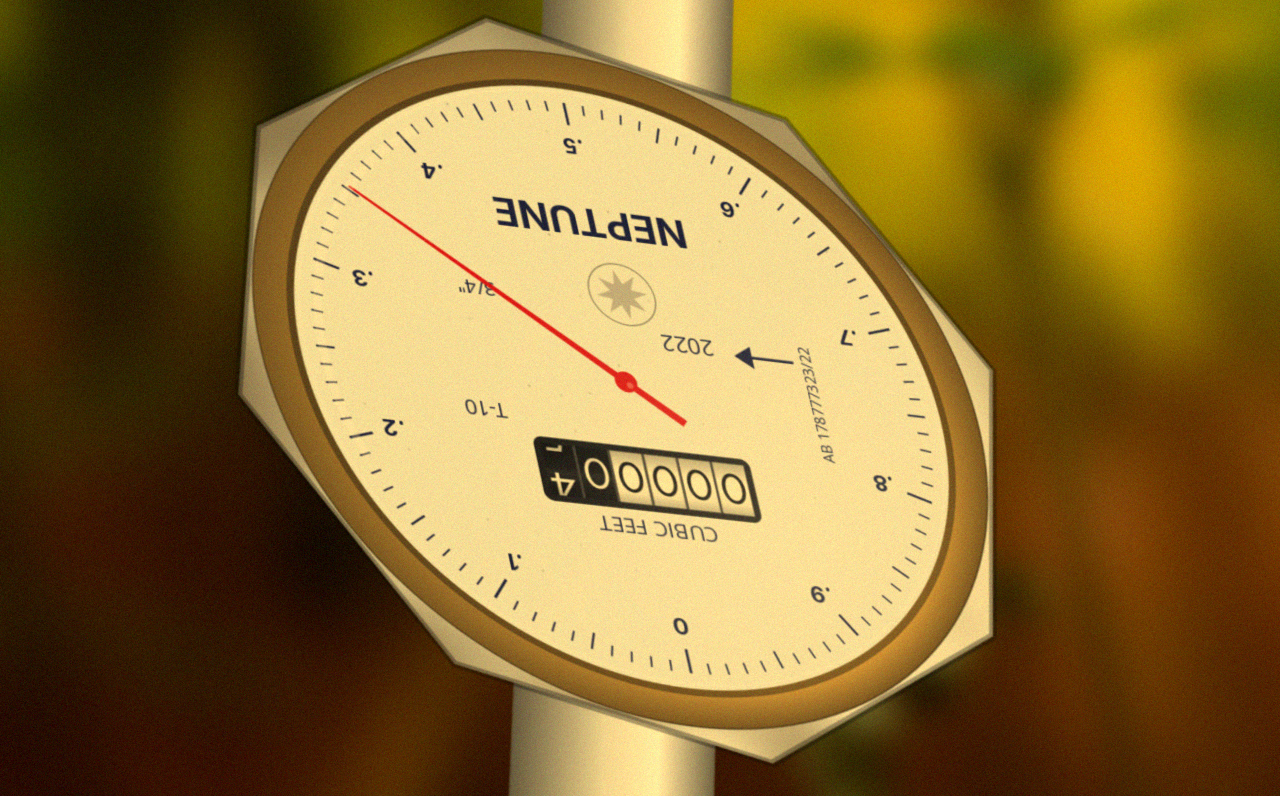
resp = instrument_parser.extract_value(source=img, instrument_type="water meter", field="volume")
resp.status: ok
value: 4.35 ft³
